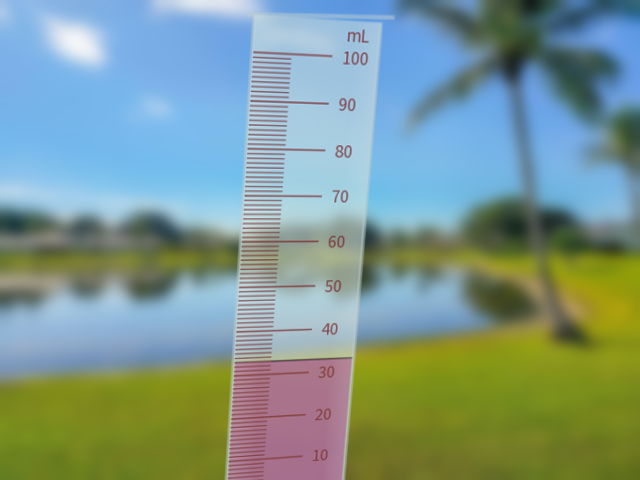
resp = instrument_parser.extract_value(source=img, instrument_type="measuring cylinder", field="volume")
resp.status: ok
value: 33 mL
